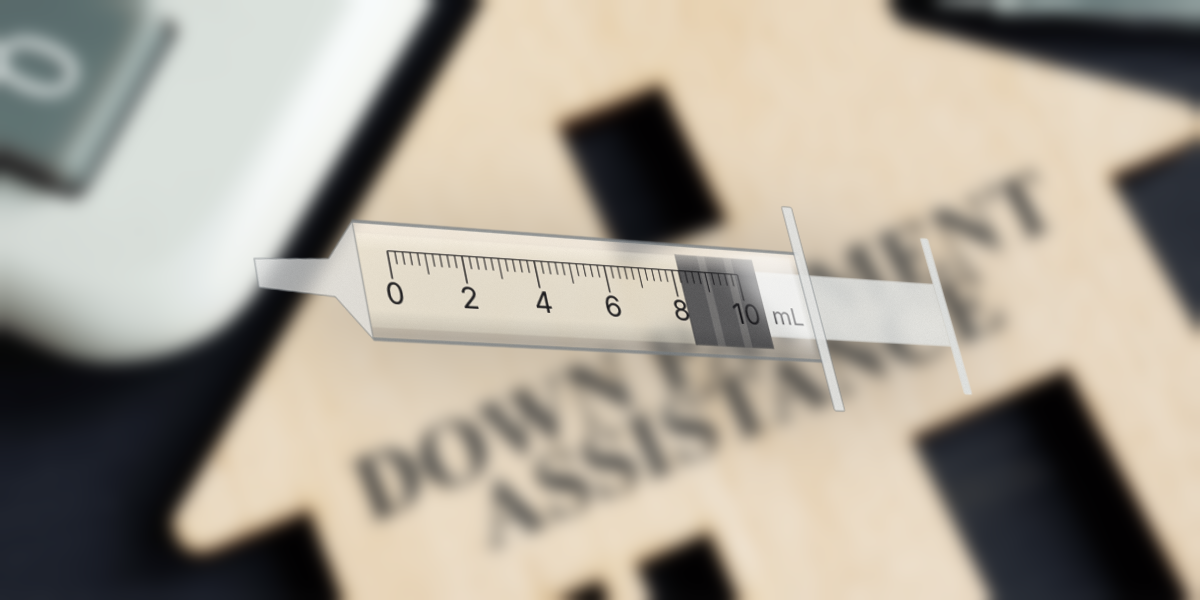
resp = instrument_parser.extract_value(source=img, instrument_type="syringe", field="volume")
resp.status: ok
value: 8.2 mL
